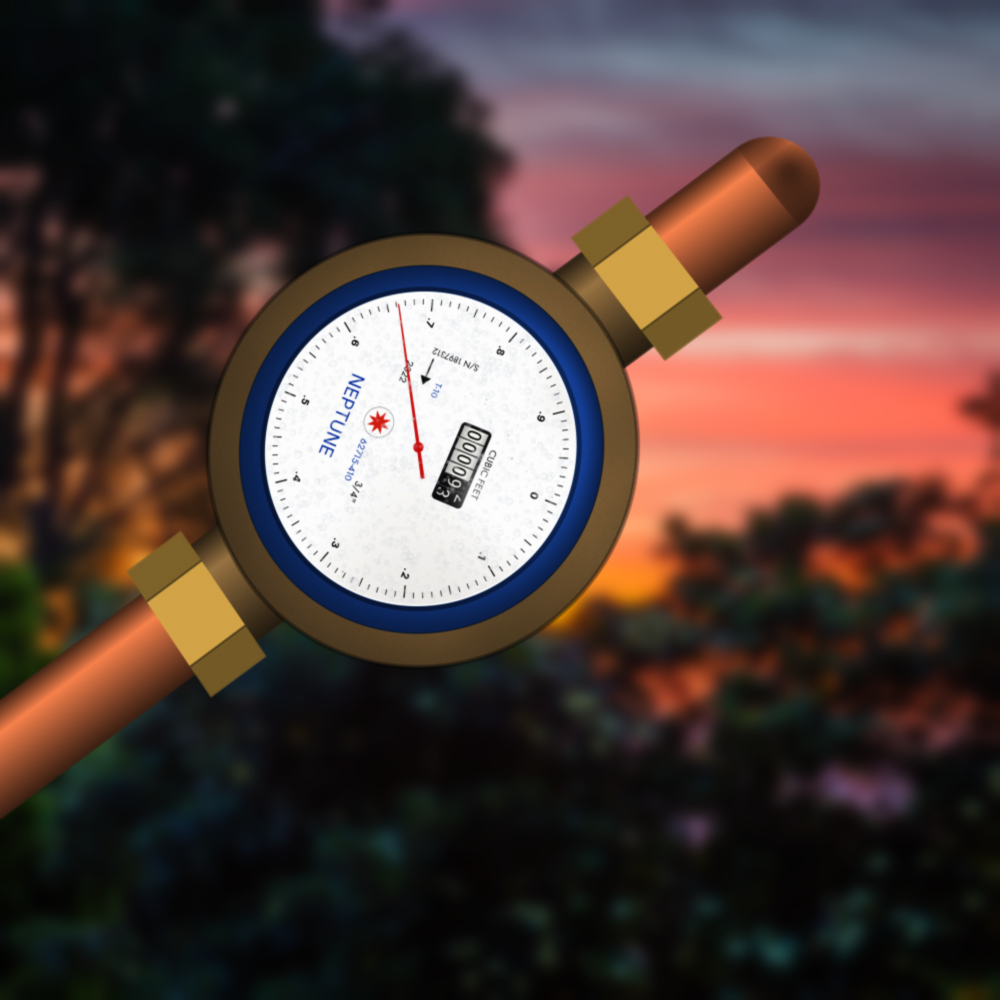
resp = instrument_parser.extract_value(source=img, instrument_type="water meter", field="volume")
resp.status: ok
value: 92.66 ft³
